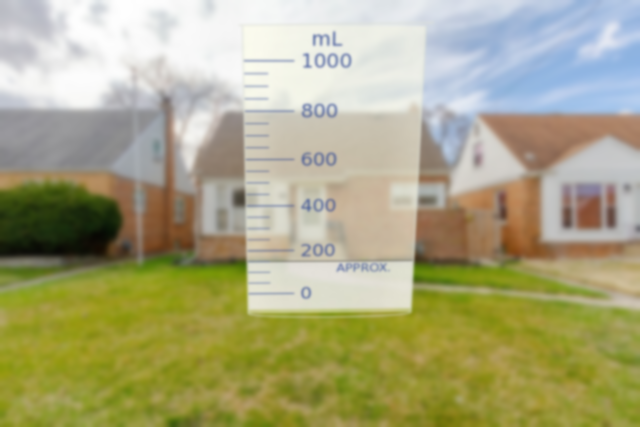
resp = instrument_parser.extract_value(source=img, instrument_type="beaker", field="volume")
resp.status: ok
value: 150 mL
